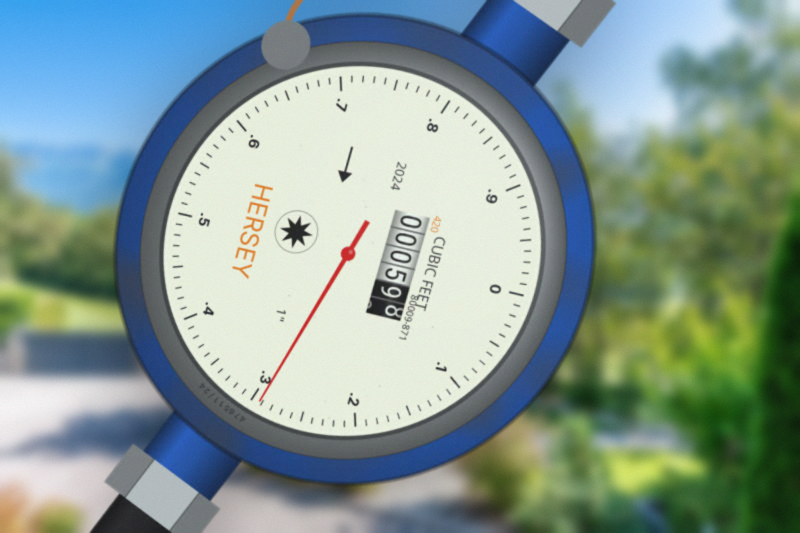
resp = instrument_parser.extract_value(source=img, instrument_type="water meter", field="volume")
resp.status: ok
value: 598.29 ft³
